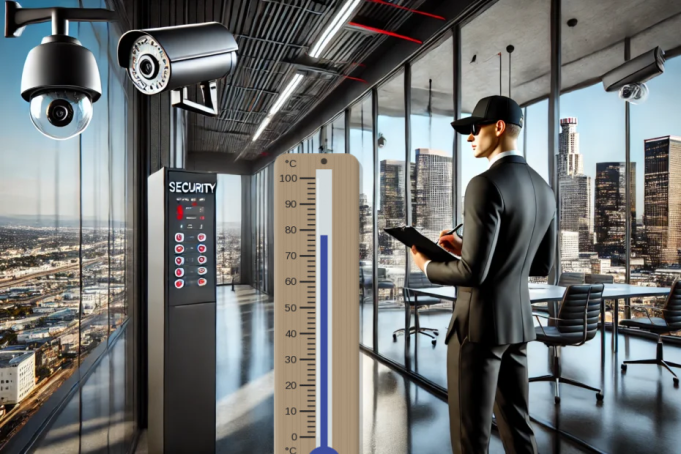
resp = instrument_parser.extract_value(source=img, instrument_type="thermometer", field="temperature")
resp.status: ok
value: 78 °C
